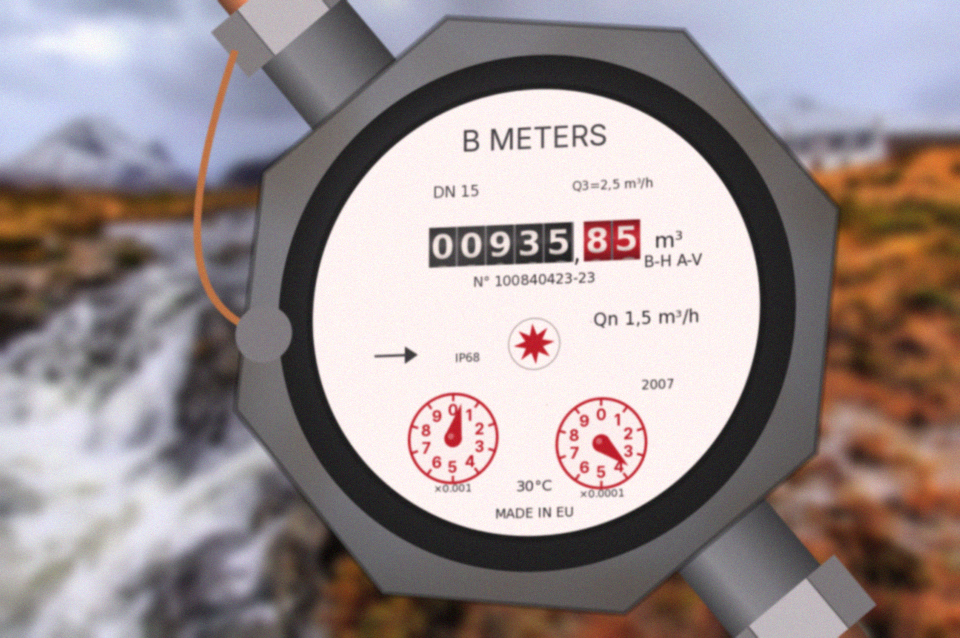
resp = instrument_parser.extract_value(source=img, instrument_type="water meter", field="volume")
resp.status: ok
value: 935.8503 m³
